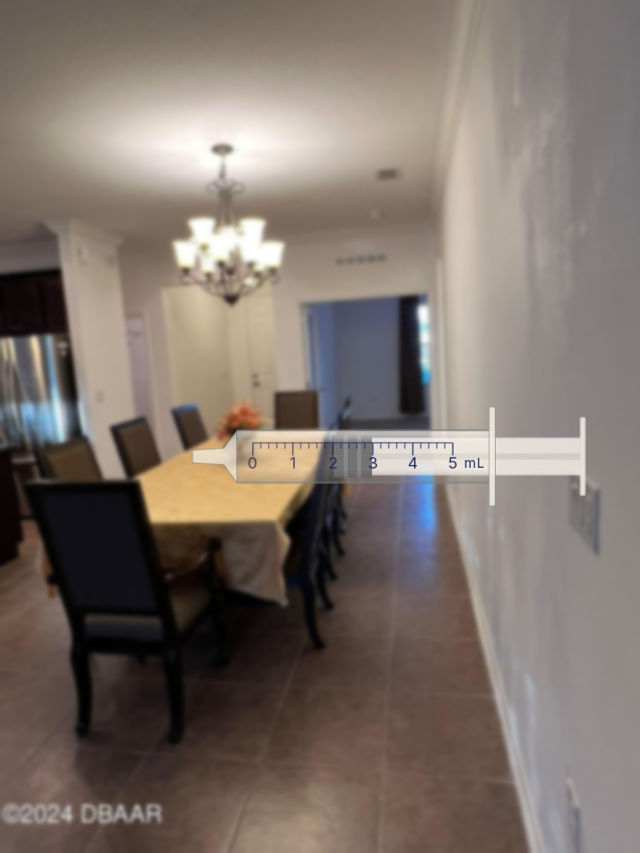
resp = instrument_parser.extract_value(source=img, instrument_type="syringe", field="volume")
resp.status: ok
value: 2 mL
